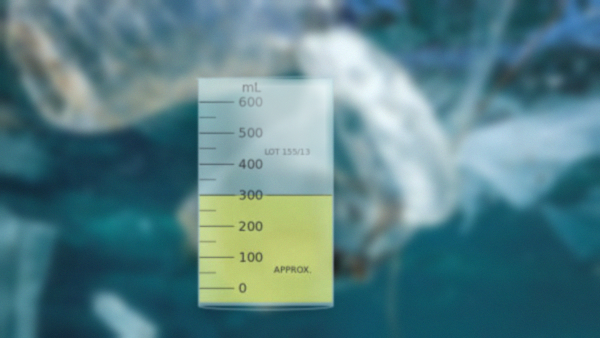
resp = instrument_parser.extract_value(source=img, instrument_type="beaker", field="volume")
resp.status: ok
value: 300 mL
